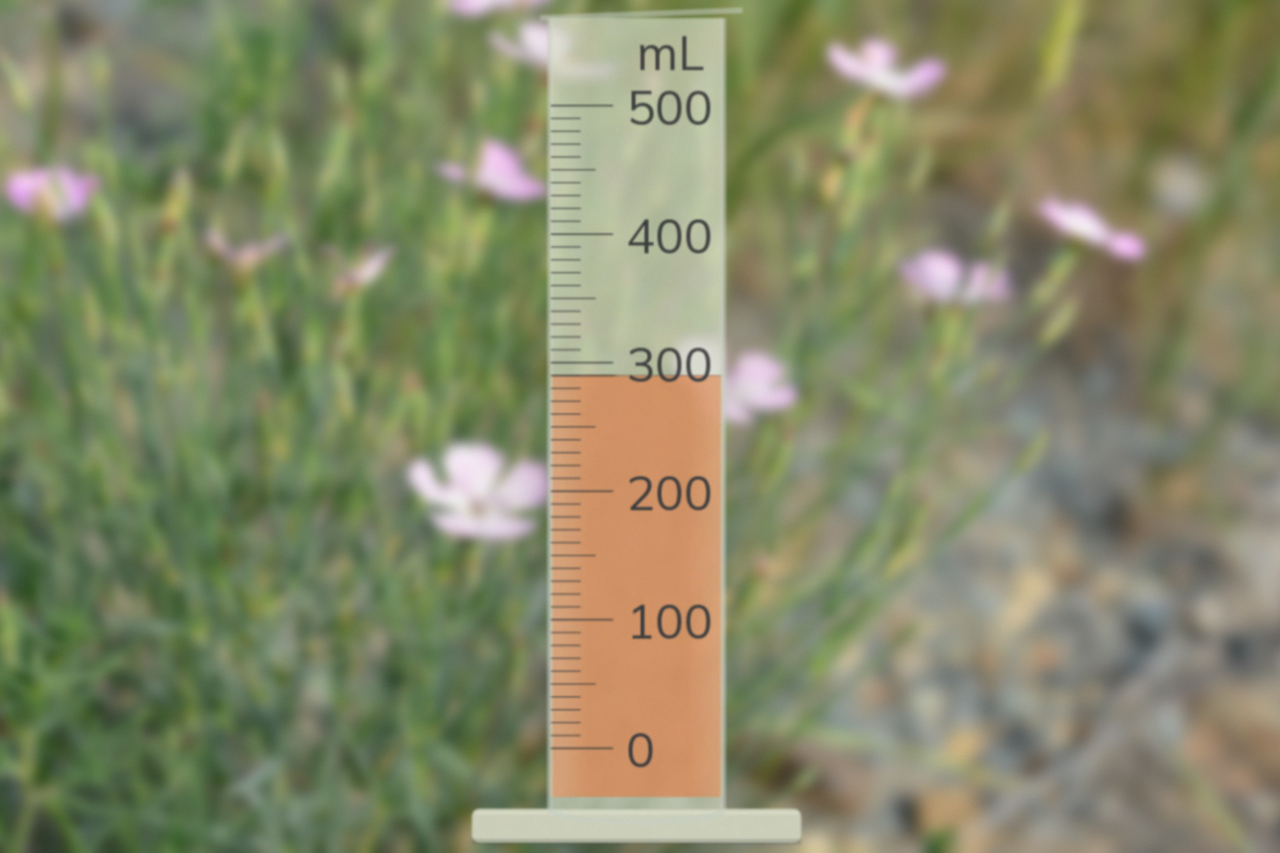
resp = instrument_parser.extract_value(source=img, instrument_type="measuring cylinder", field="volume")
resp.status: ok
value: 290 mL
